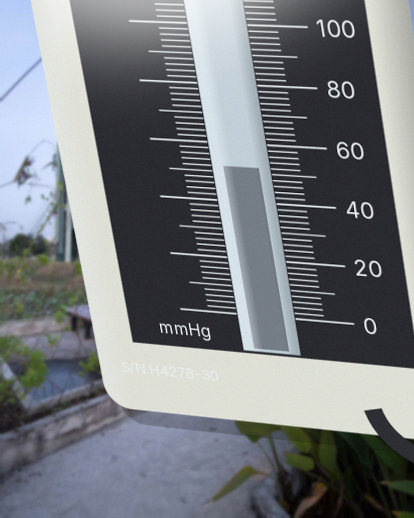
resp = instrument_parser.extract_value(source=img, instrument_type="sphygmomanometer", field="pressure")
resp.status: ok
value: 52 mmHg
